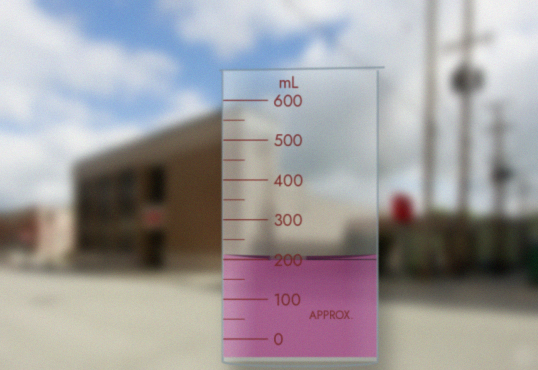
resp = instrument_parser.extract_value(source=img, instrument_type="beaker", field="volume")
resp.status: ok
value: 200 mL
